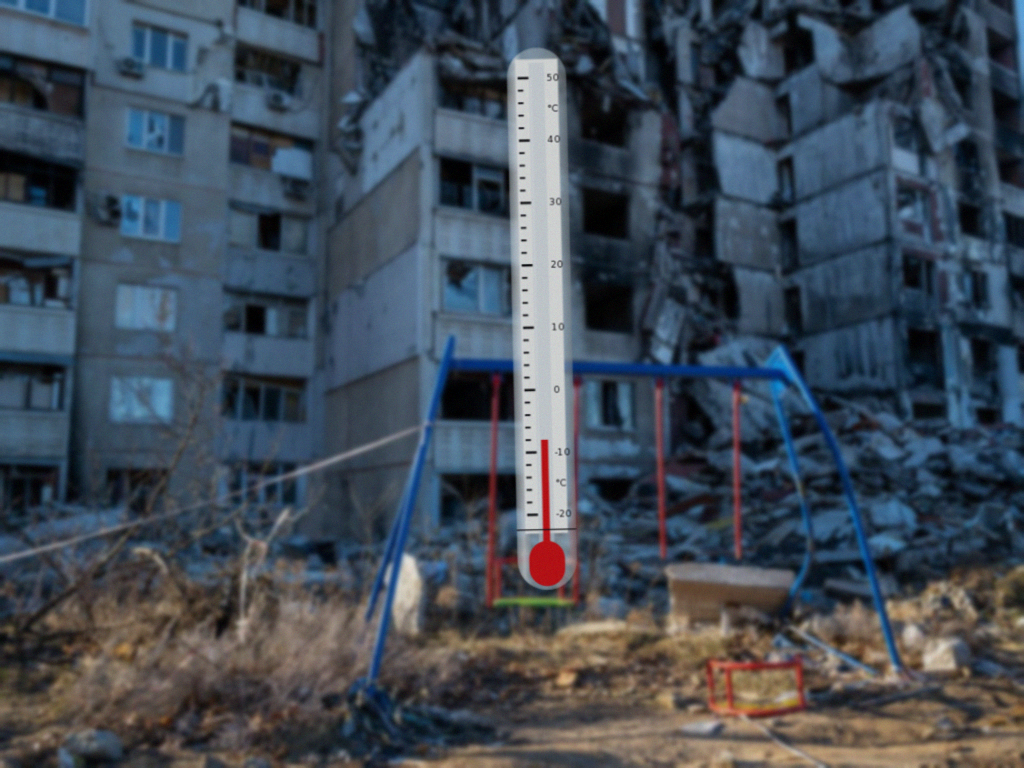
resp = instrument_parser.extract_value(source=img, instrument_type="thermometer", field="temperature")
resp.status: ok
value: -8 °C
